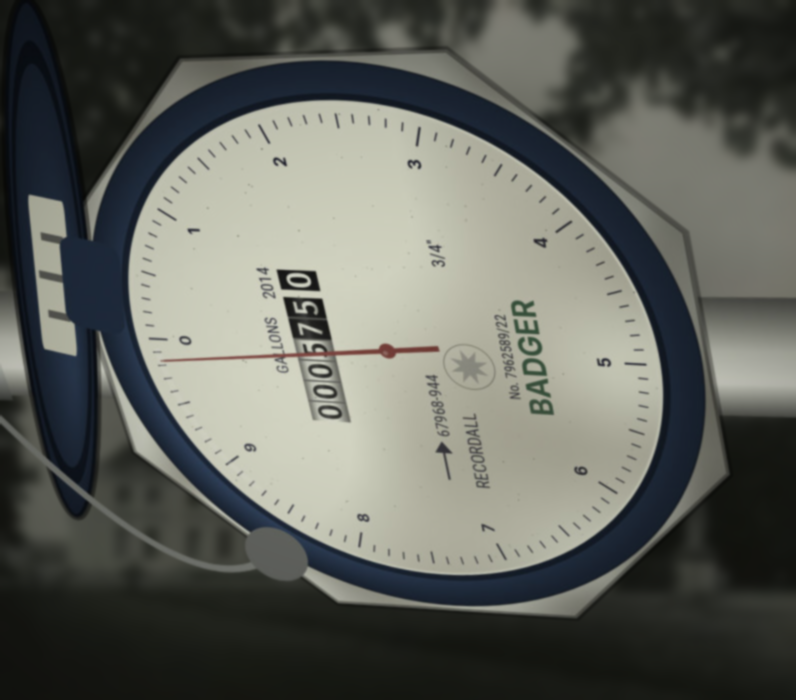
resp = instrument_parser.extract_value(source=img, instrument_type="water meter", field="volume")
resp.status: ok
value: 5749.8 gal
